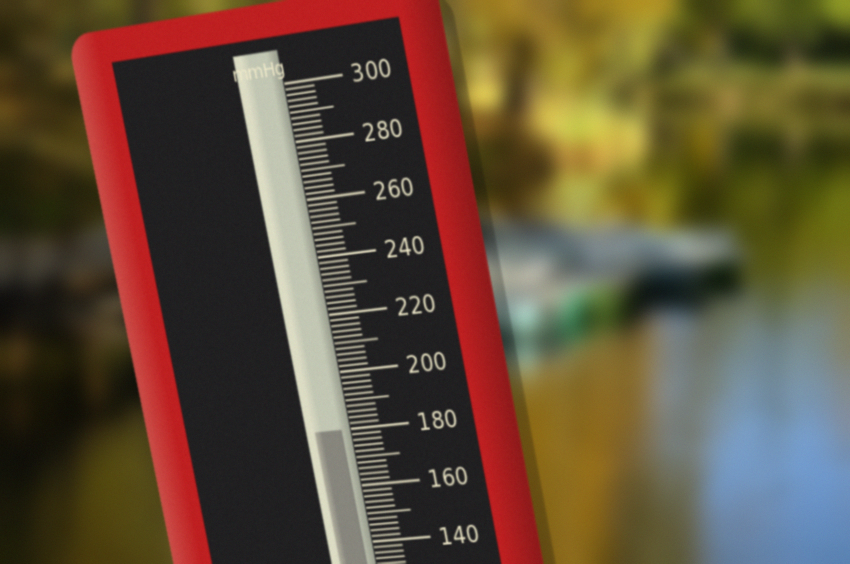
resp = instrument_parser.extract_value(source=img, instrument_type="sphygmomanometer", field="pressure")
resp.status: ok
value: 180 mmHg
